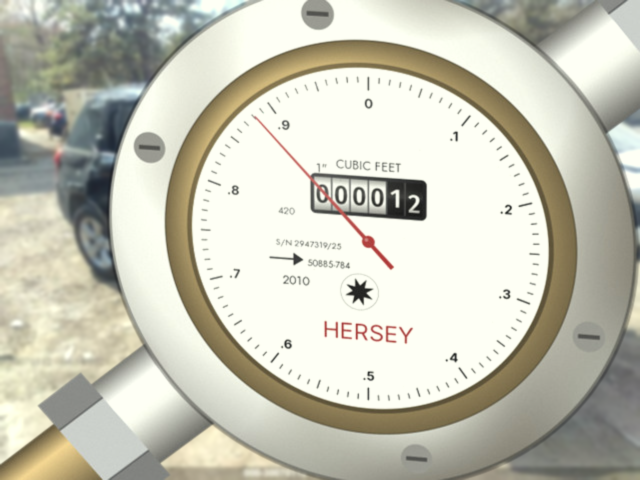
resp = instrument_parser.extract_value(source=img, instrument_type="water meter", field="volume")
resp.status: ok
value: 11.88 ft³
